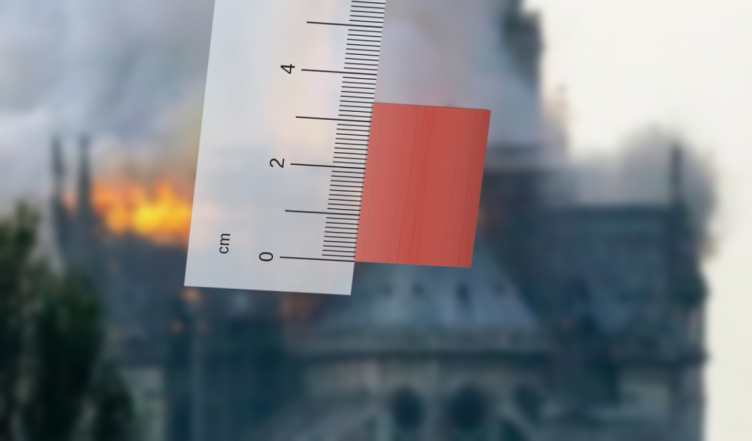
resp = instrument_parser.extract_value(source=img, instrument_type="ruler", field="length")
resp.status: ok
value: 3.4 cm
